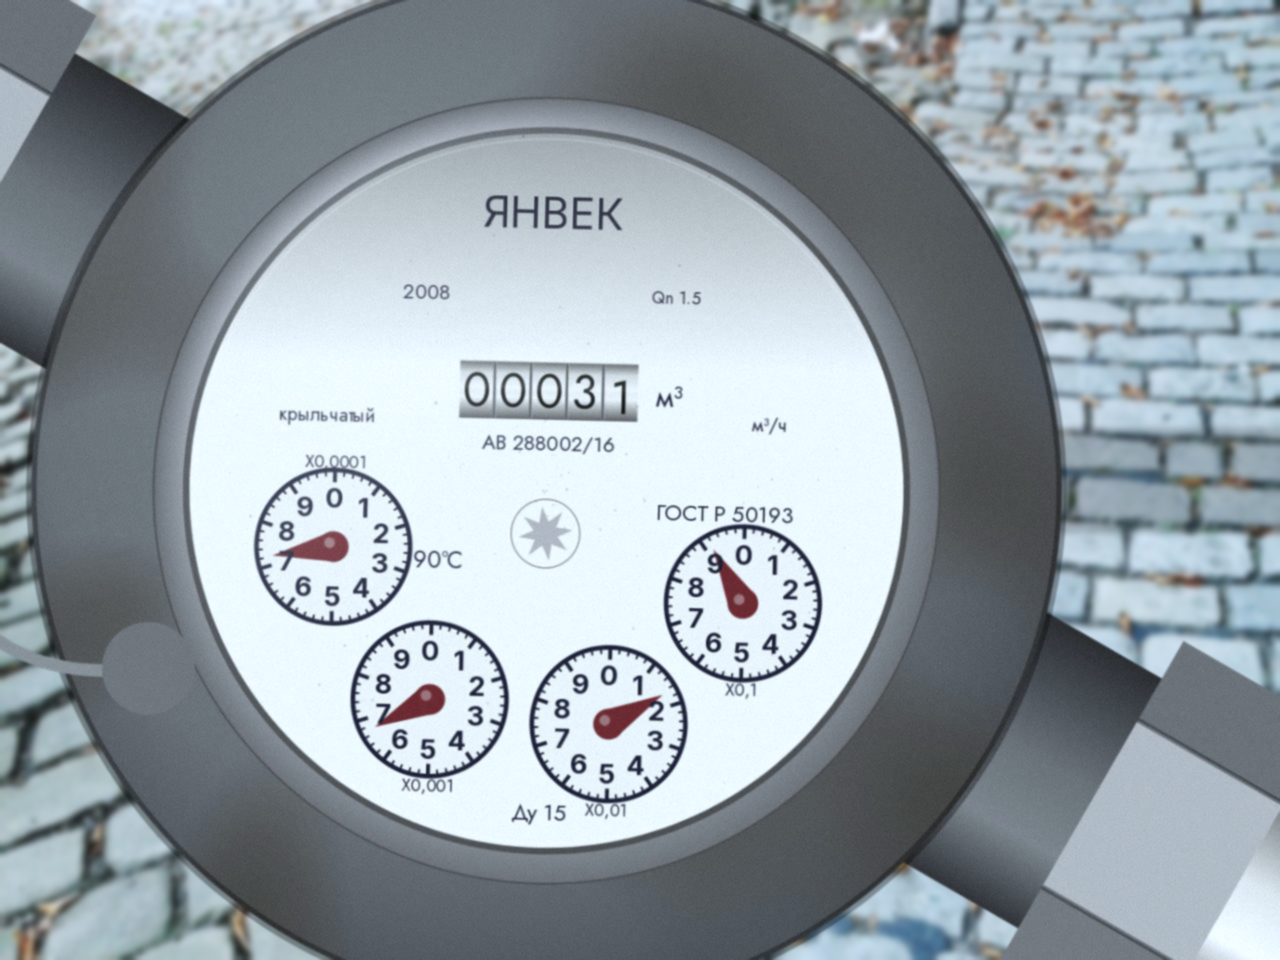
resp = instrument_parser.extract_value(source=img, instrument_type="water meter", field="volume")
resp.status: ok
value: 30.9167 m³
